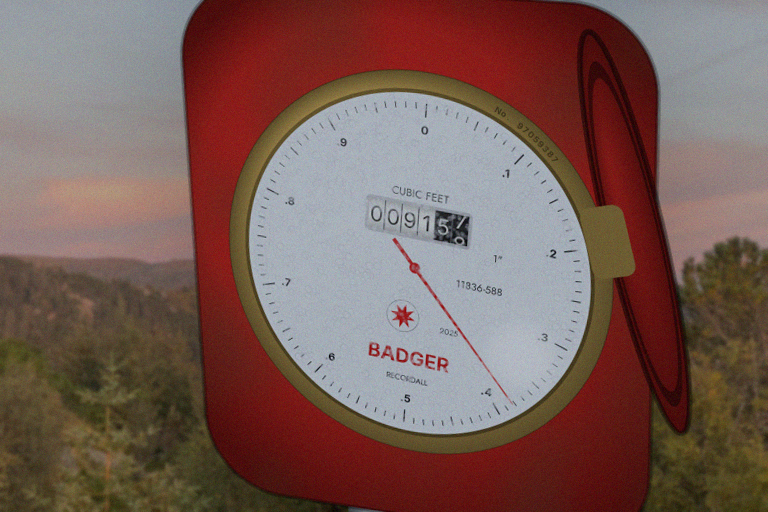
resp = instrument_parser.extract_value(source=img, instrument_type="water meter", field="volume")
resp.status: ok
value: 9157.38 ft³
